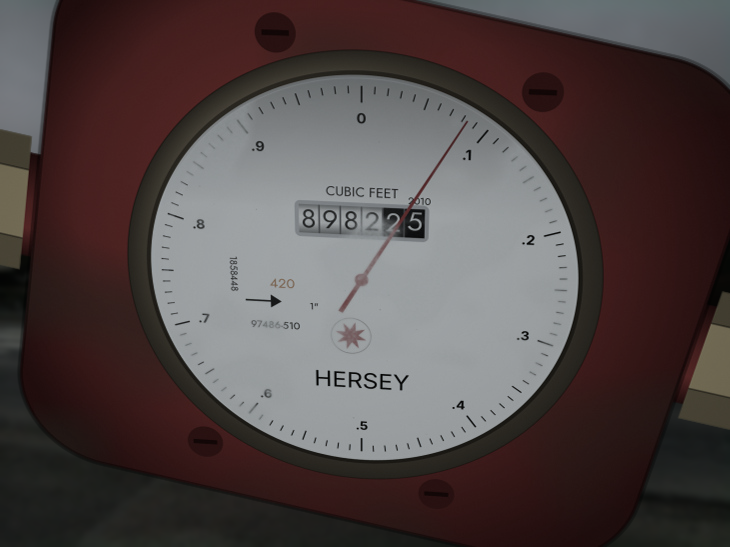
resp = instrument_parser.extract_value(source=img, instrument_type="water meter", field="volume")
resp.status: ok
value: 898225.08 ft³
